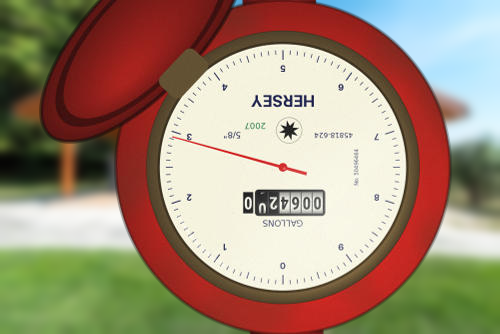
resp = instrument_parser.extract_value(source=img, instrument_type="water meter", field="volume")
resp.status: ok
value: 64202.9 gal
